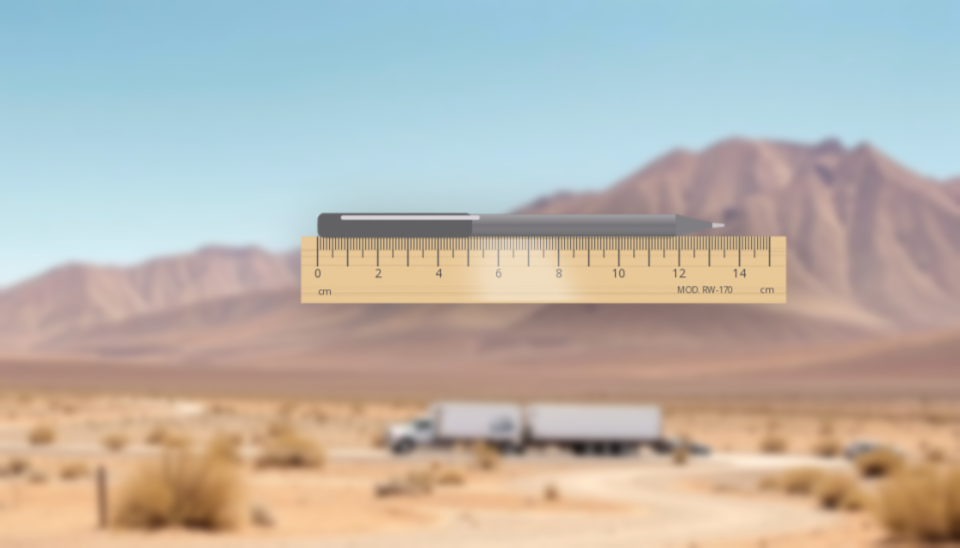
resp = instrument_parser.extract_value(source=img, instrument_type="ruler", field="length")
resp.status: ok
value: 13.5 cm
